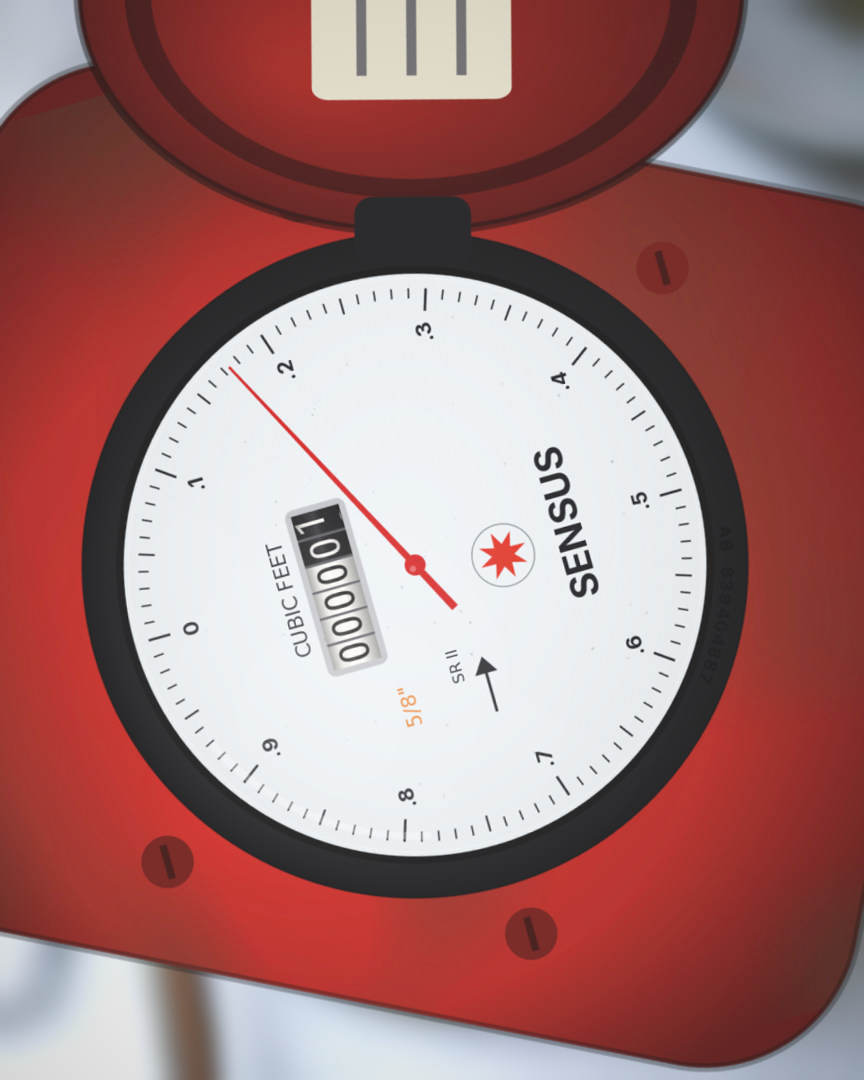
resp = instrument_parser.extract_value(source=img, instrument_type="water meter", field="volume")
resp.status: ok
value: 1.17 ft³
